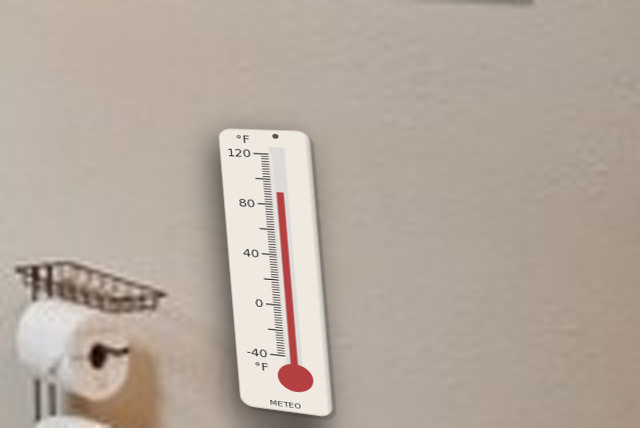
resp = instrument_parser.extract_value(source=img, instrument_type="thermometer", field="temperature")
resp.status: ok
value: 90 °F
